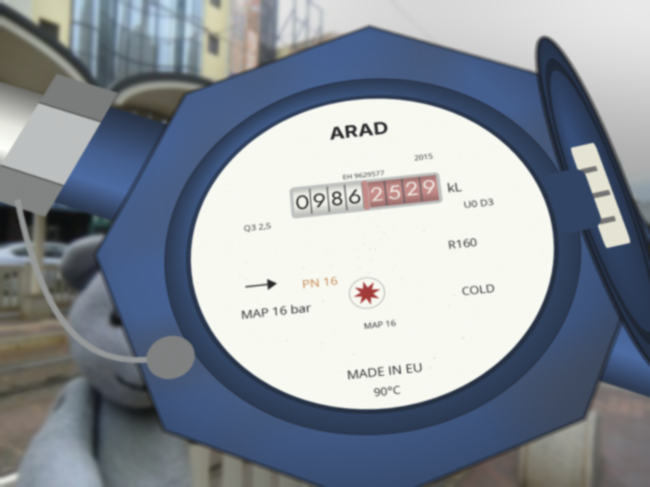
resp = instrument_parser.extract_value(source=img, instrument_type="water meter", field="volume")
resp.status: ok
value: 986.2529 kL
